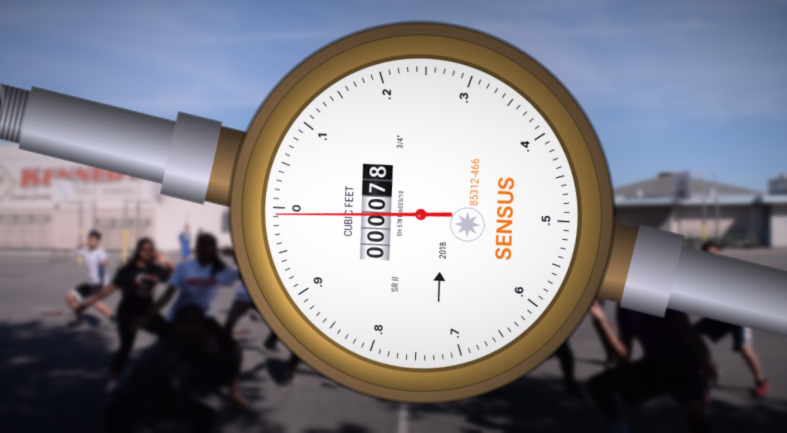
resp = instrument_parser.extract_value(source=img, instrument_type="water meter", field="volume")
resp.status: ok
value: 77.99 ft³
